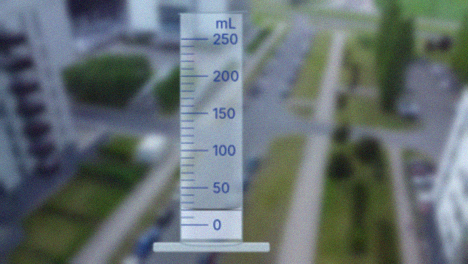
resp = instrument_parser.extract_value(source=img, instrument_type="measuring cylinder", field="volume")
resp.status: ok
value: 20 mL
